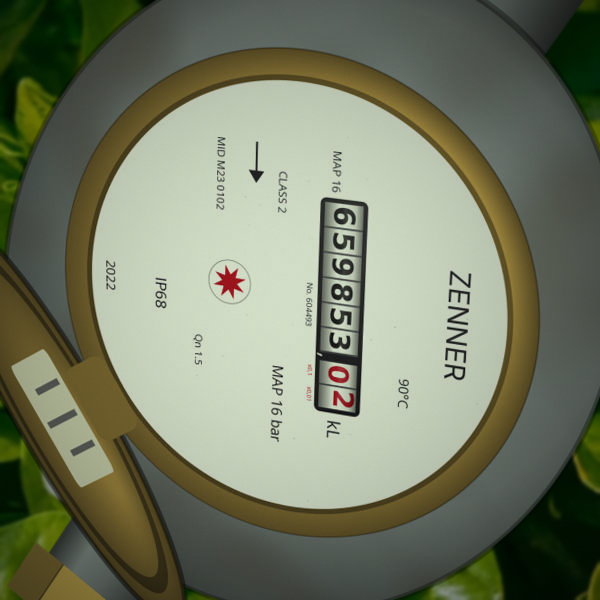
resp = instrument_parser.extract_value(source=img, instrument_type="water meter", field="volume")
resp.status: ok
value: 659853.02 kL
